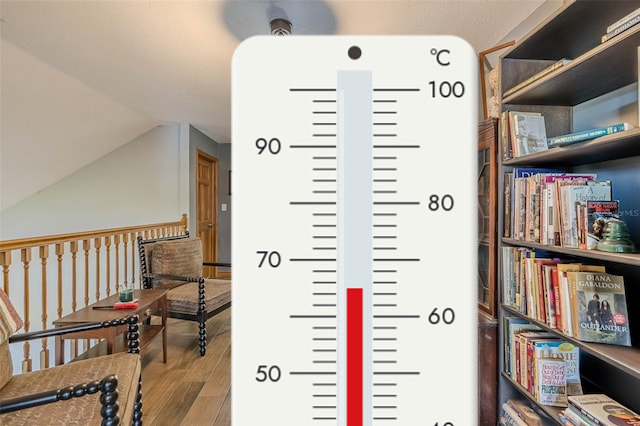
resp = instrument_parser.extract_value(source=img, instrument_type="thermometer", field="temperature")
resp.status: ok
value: 65 °C
